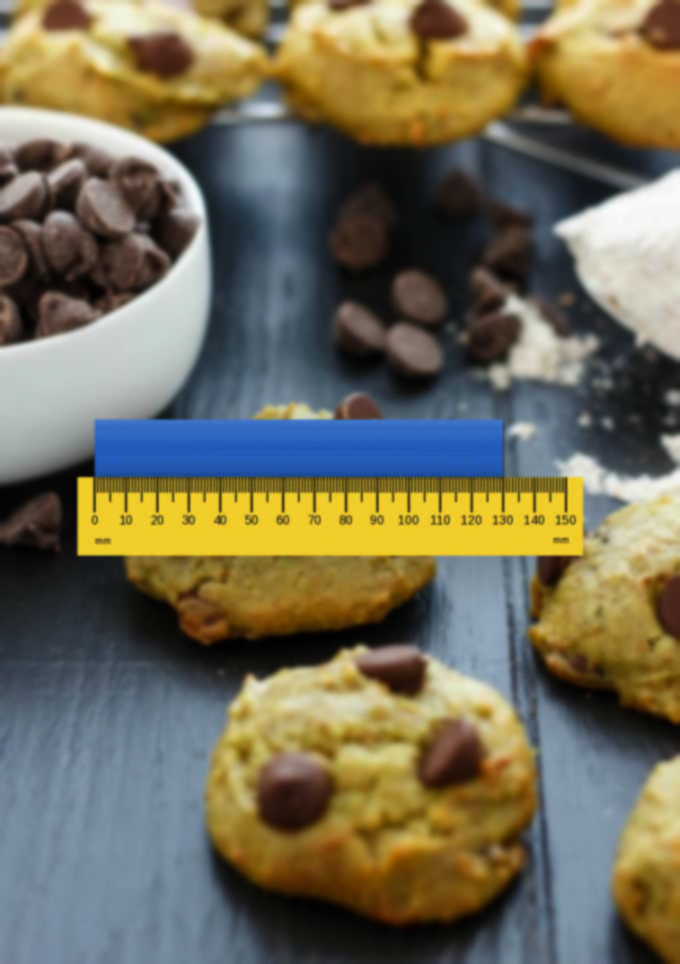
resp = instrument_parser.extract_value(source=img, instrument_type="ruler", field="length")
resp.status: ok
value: 130 mm
